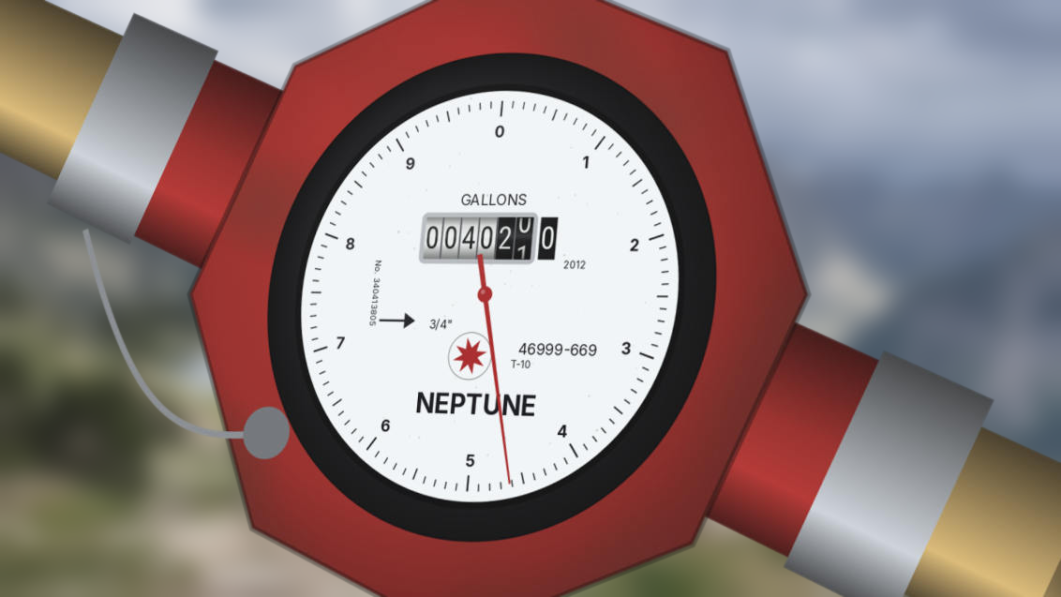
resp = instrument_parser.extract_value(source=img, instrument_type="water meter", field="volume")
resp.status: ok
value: 40204.6 gal
